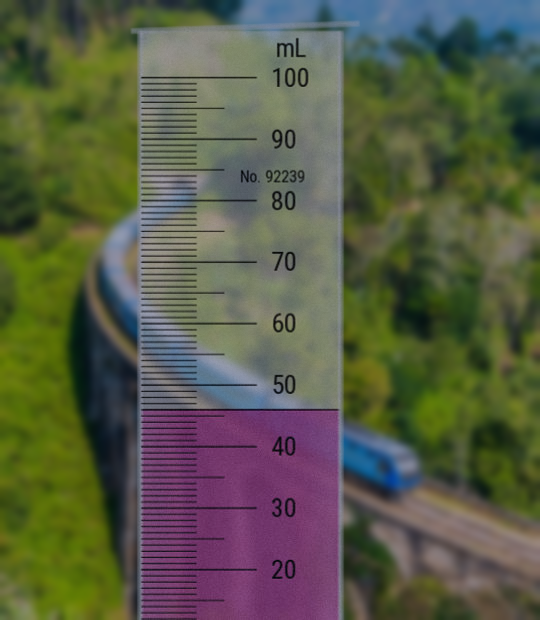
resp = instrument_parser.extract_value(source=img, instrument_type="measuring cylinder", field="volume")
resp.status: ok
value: 46 mL
